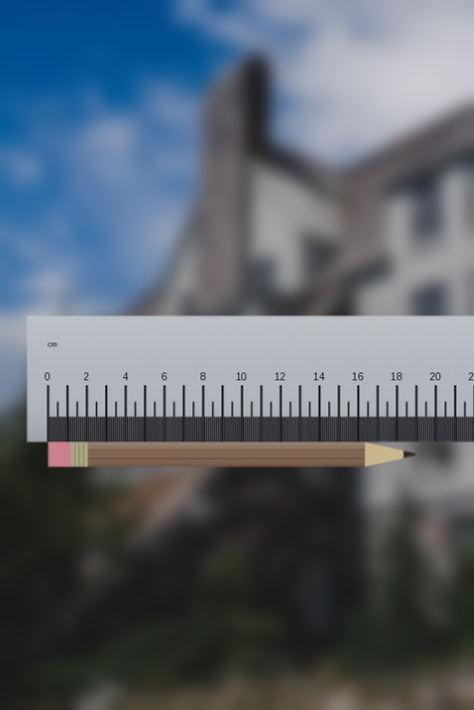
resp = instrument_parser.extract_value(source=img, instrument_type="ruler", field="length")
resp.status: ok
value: 19 cm
